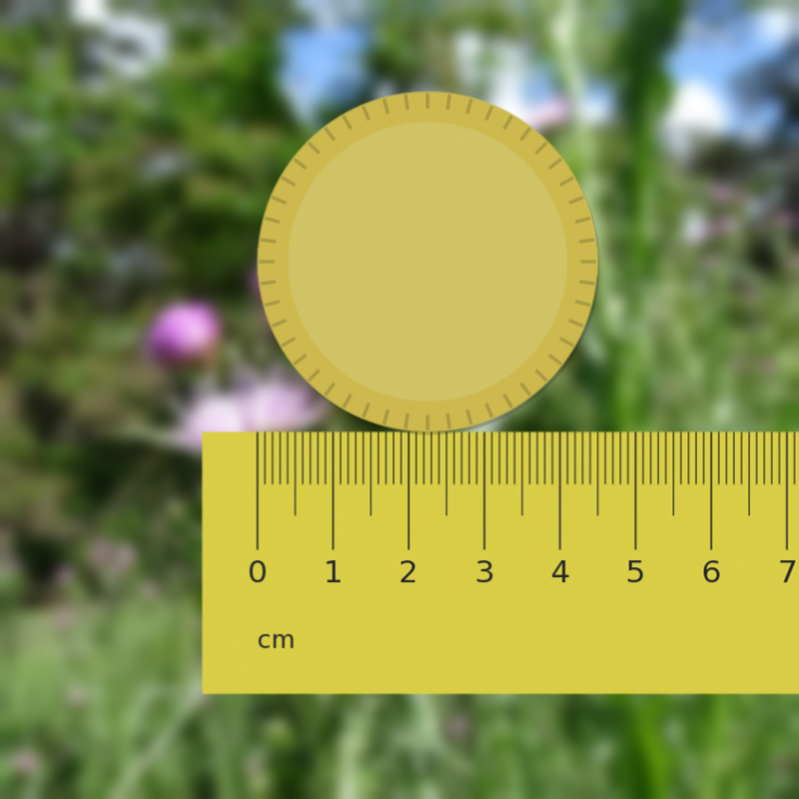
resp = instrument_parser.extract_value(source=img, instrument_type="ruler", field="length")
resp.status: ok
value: 4.5 cm
